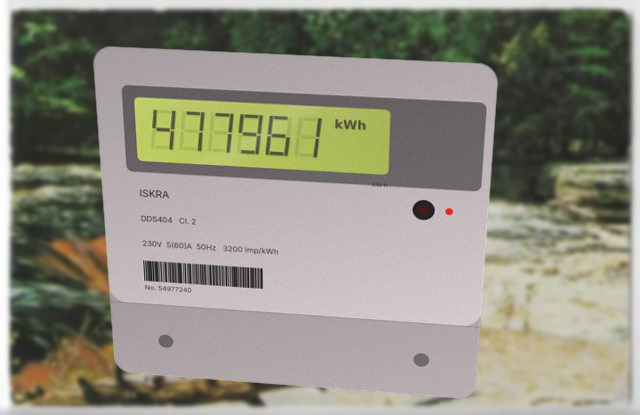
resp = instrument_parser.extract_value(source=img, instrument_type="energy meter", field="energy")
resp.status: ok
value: 477961 kWh
